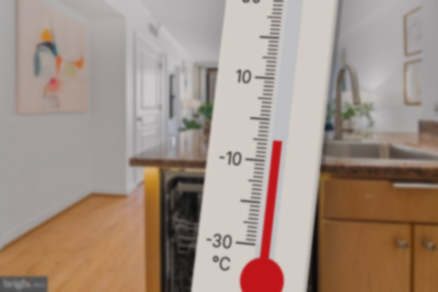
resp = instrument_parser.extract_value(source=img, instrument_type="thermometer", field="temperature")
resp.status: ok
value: -5 °C
